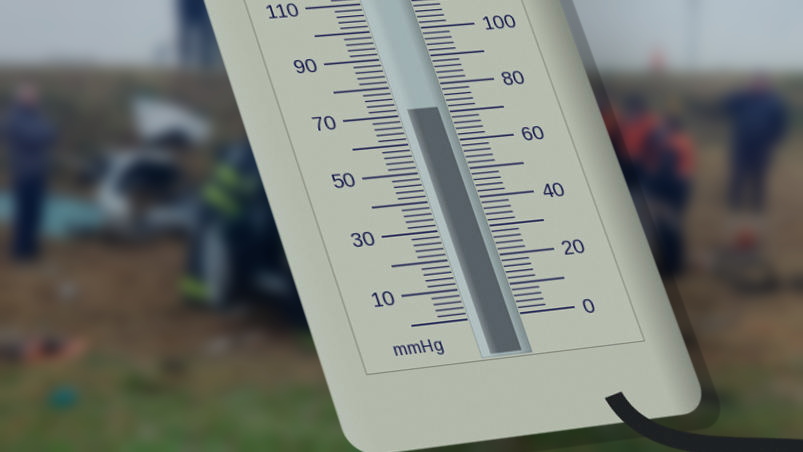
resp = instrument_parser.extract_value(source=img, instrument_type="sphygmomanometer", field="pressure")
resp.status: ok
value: 72 mmHg
